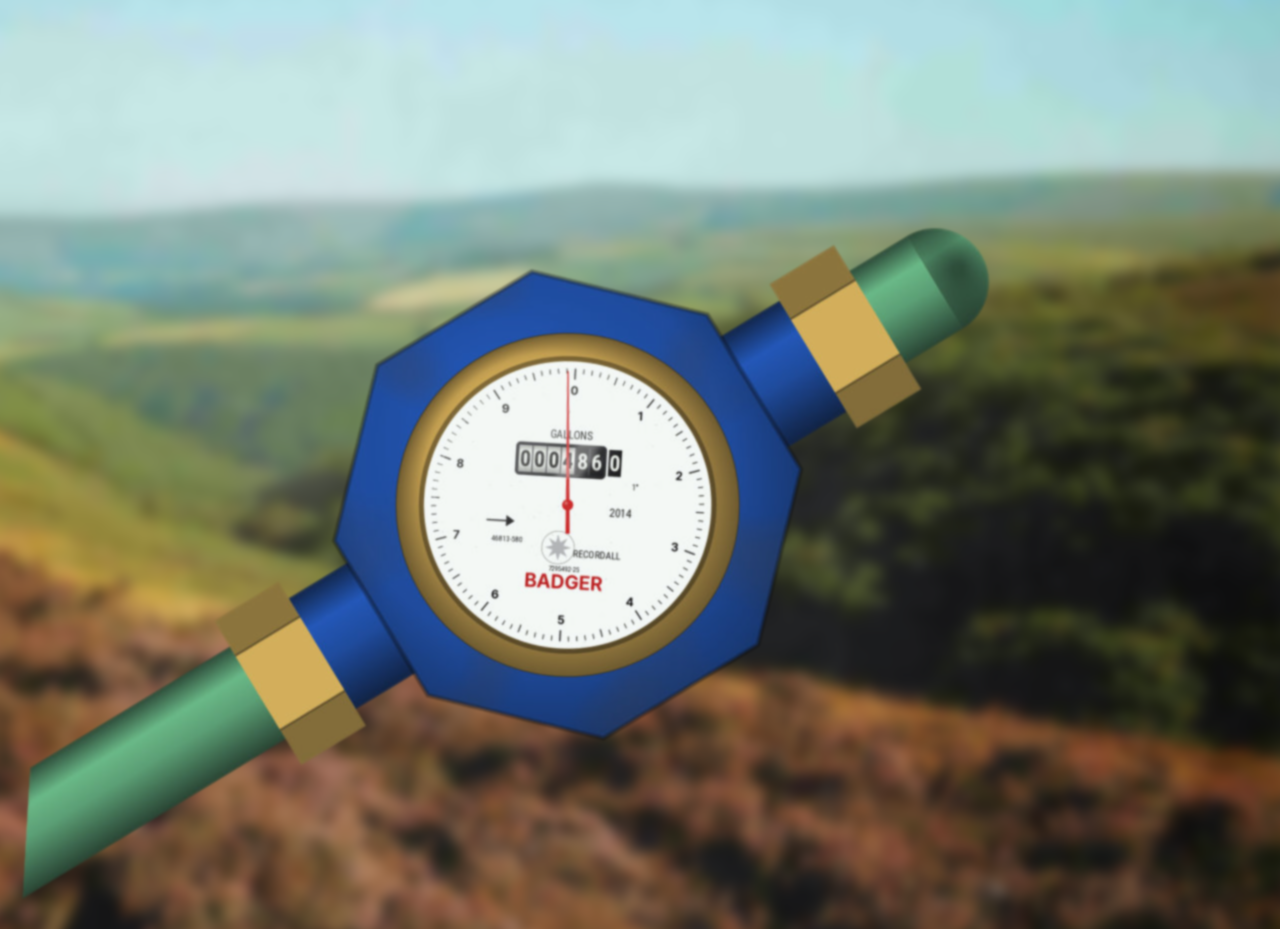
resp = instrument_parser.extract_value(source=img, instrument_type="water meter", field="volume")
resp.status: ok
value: 4859.9 gal
